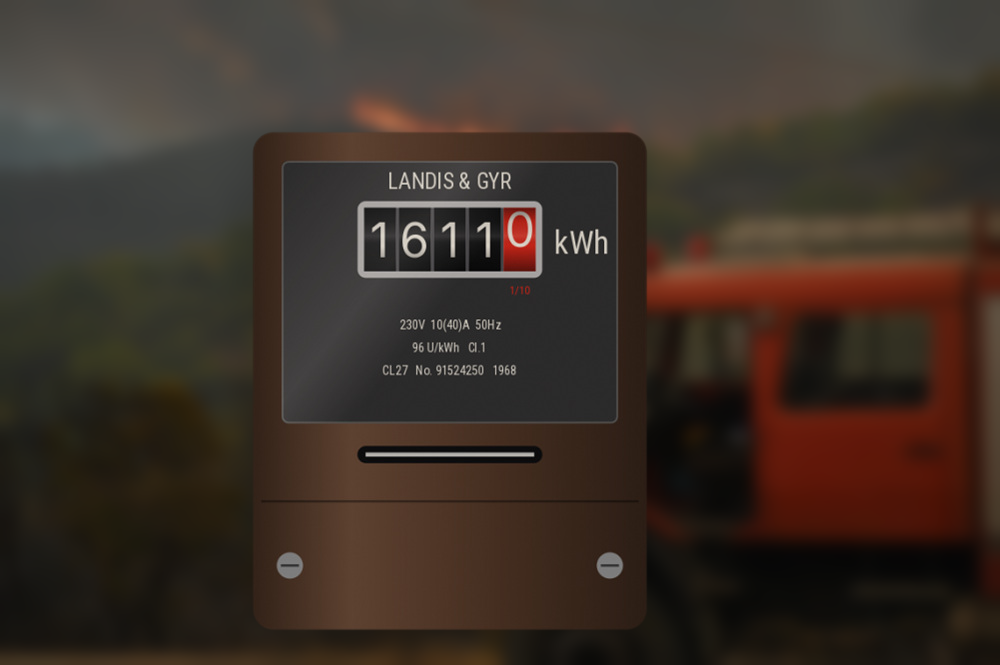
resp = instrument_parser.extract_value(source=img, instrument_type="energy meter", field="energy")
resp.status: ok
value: 1611.0 kWh
